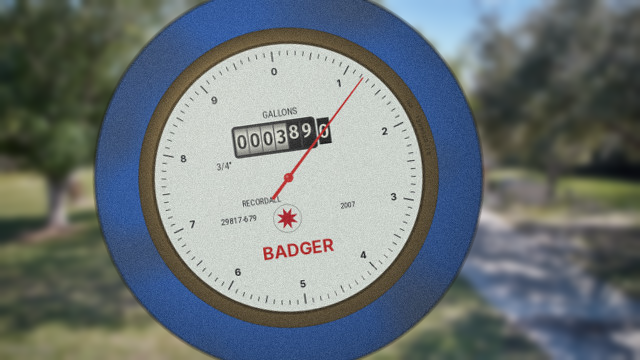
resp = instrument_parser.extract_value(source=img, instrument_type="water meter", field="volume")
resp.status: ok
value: 3891.2 gal
